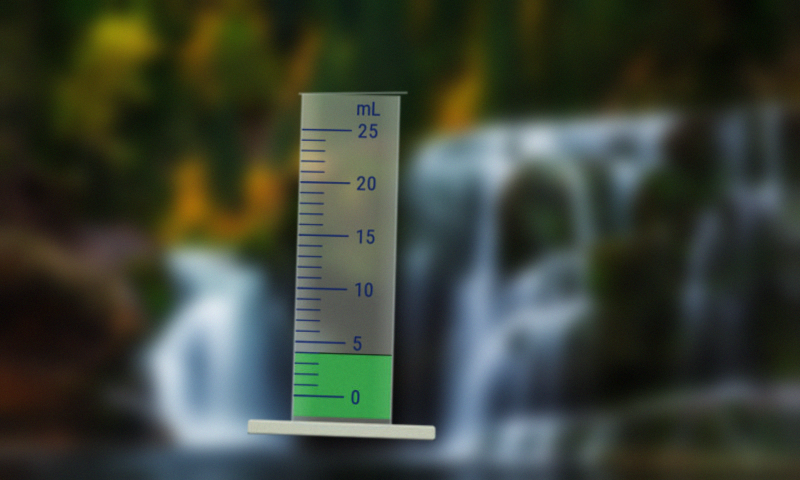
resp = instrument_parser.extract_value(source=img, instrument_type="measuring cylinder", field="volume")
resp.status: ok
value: 4 mL
